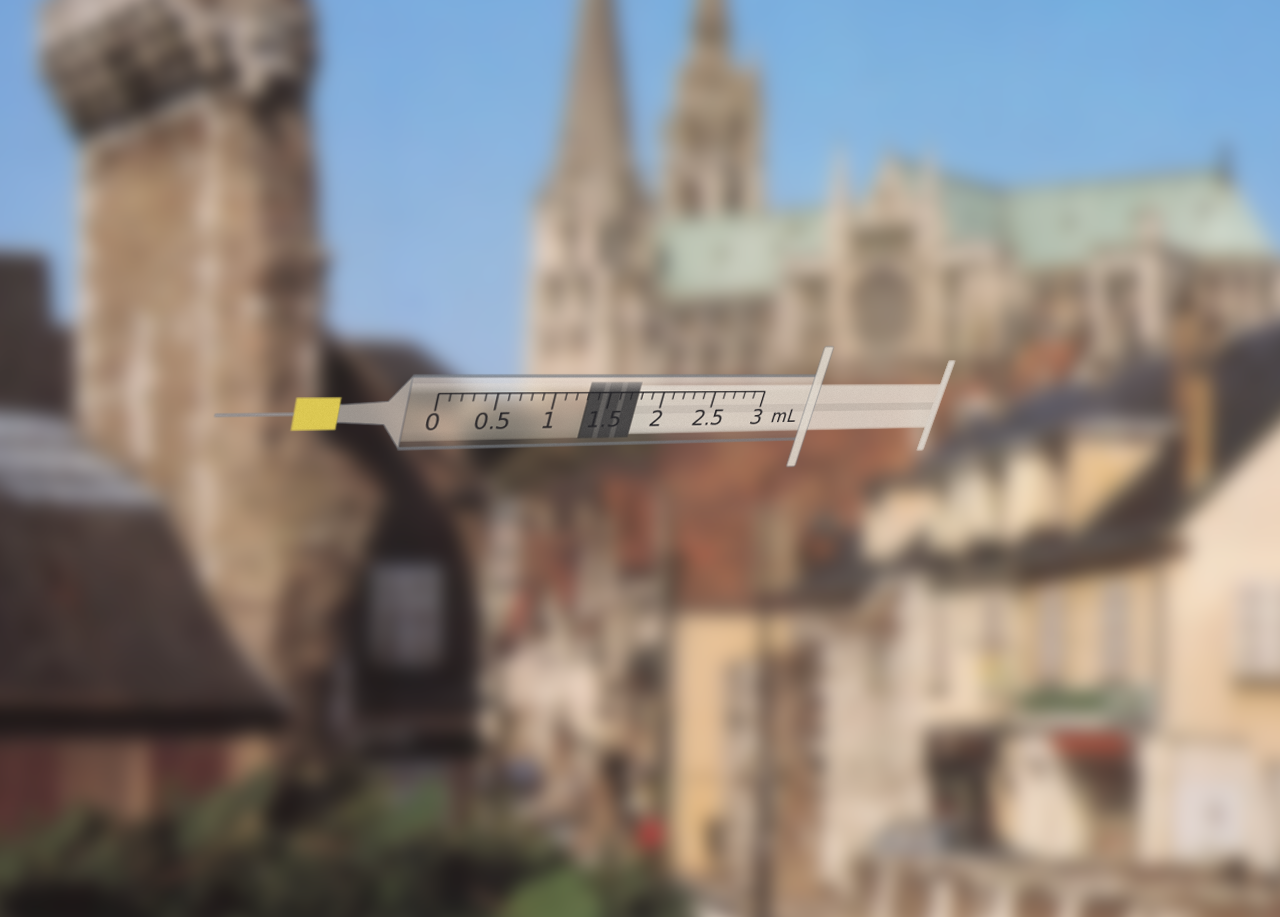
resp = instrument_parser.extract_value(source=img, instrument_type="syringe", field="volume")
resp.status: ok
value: 1.3 mL
